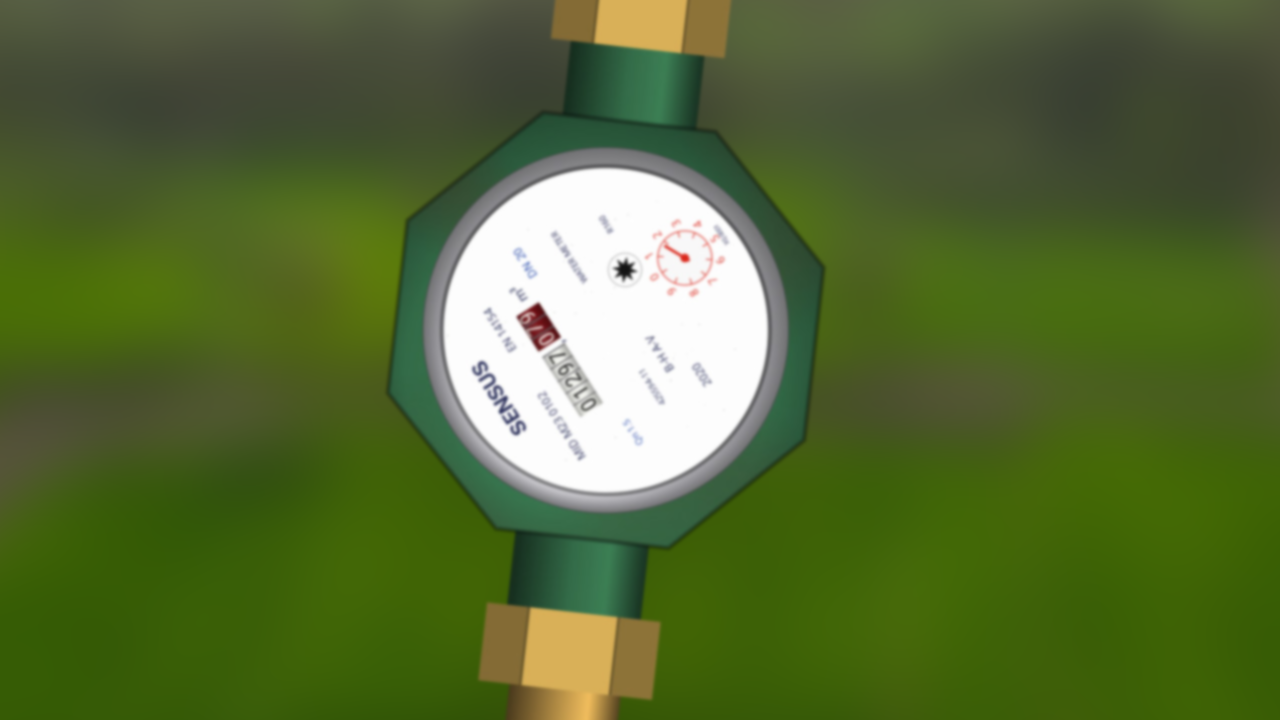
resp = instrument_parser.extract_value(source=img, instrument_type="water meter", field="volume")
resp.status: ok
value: 1297.0791 m³
